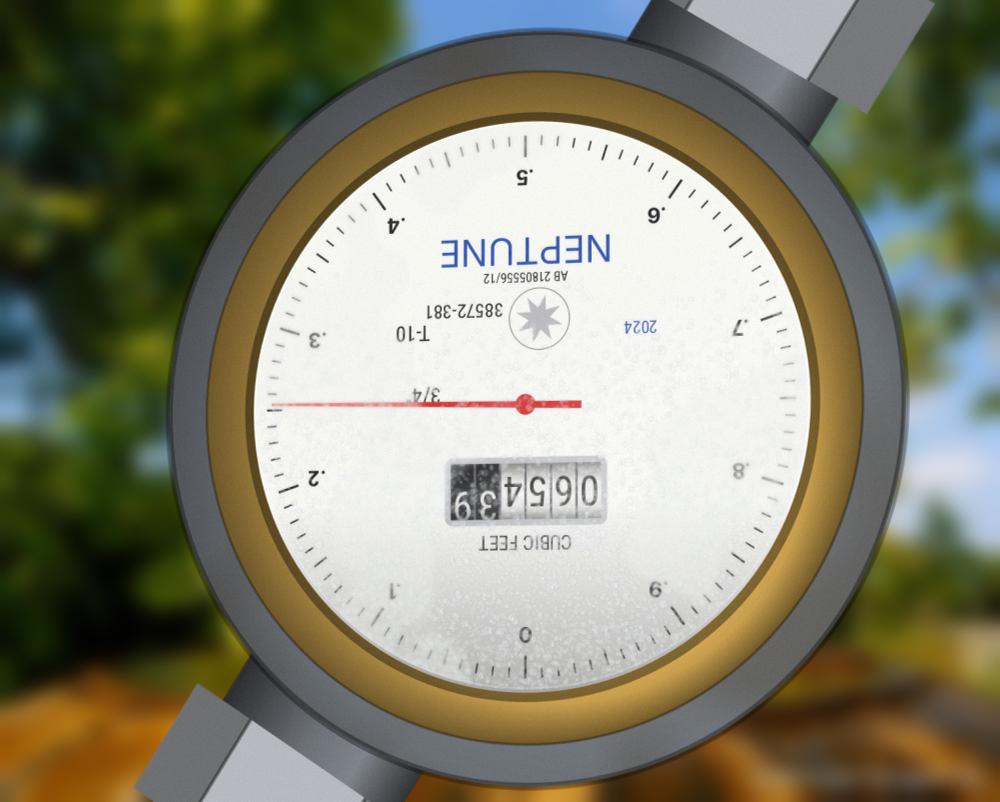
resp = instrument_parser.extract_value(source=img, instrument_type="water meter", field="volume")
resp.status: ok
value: 65439.25 ft³
